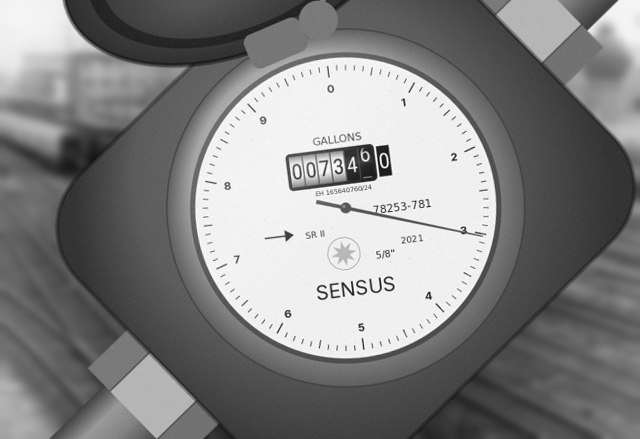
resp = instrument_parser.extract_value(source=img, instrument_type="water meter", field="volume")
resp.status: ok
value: 73463.0 gal
